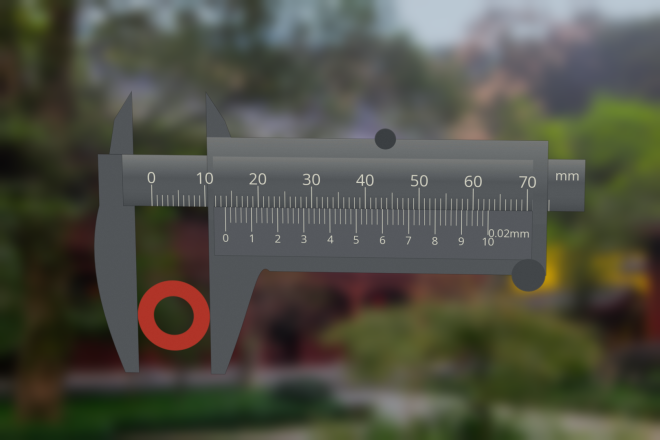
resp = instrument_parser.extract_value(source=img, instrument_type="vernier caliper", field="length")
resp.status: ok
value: 13.8 mm
